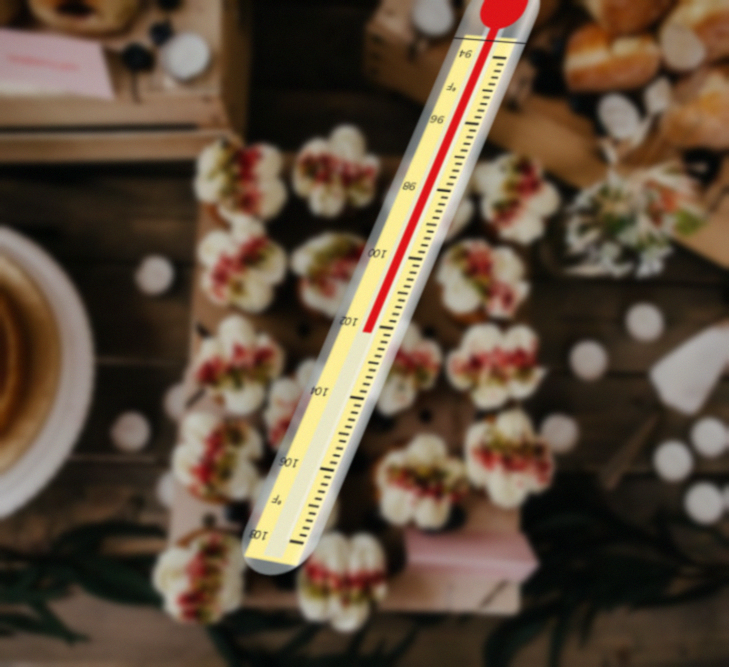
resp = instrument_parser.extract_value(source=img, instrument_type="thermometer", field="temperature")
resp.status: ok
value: 102.2 °F
